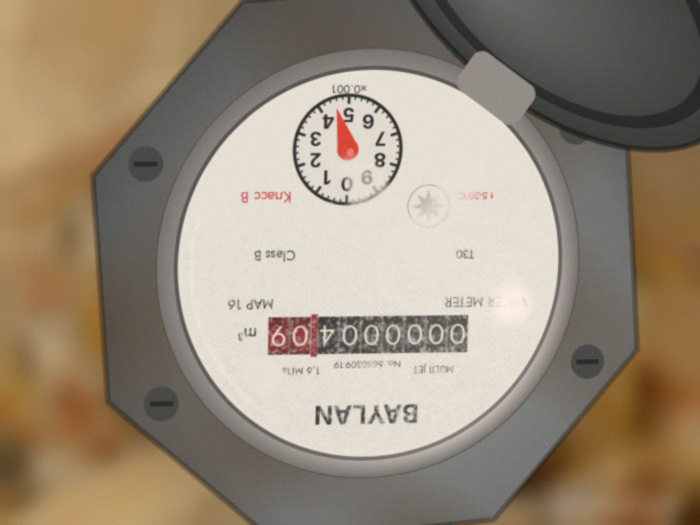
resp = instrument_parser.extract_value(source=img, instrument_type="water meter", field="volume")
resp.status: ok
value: 4.094 m³
